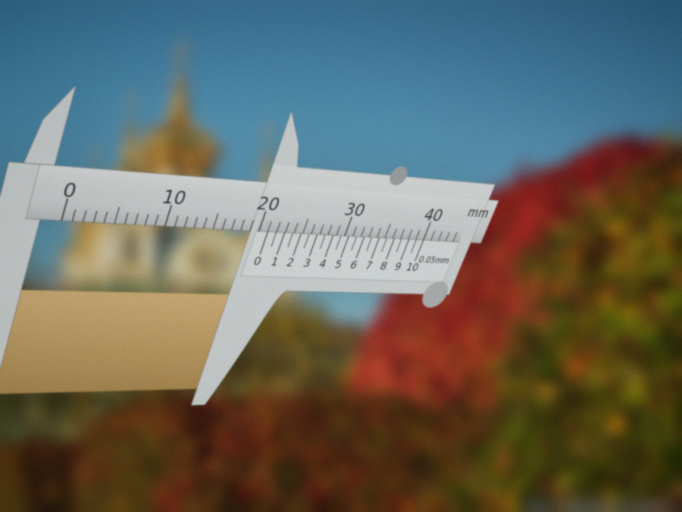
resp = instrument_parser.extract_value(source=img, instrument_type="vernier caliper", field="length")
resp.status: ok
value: 21.0 mm
